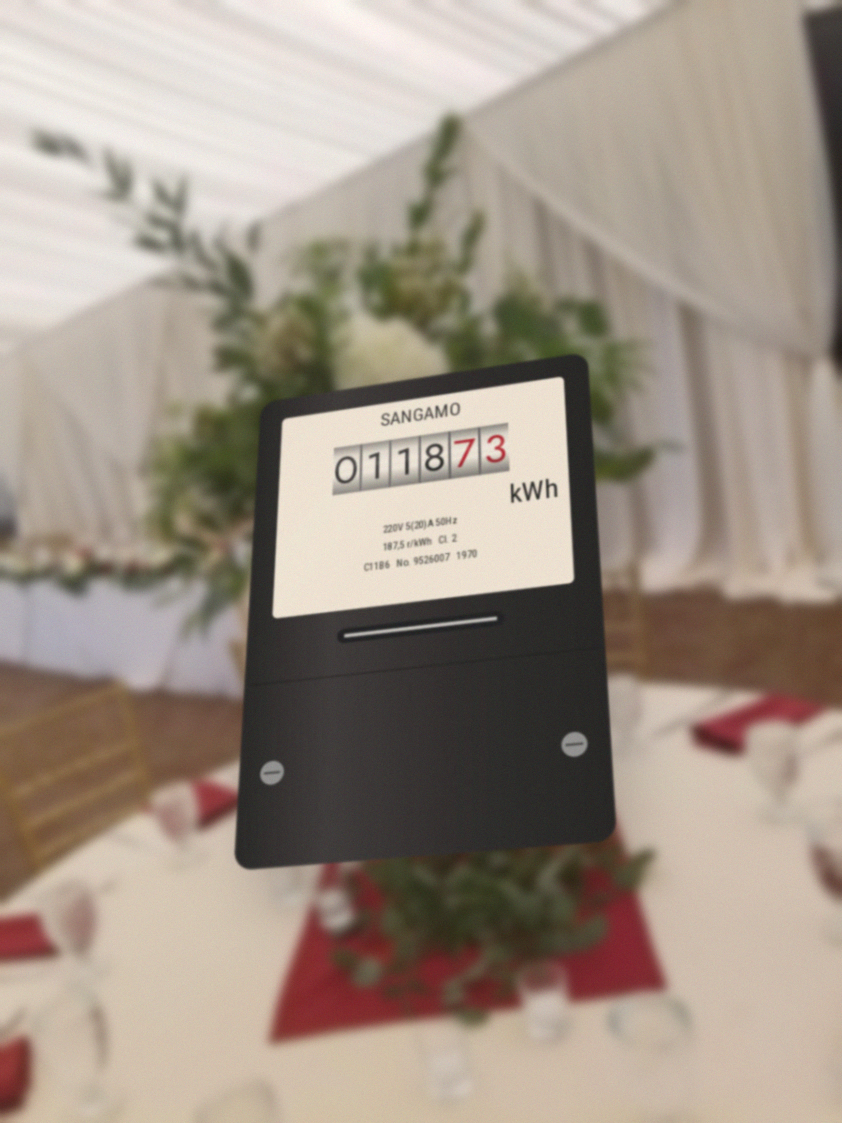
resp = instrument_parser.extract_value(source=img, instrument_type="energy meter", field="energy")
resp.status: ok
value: 118.73 kWh
